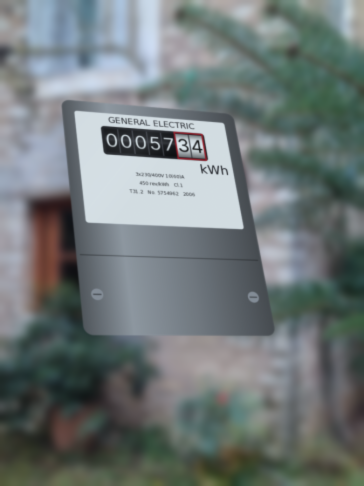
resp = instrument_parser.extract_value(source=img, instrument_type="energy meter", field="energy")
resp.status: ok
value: 57.34 kWh
